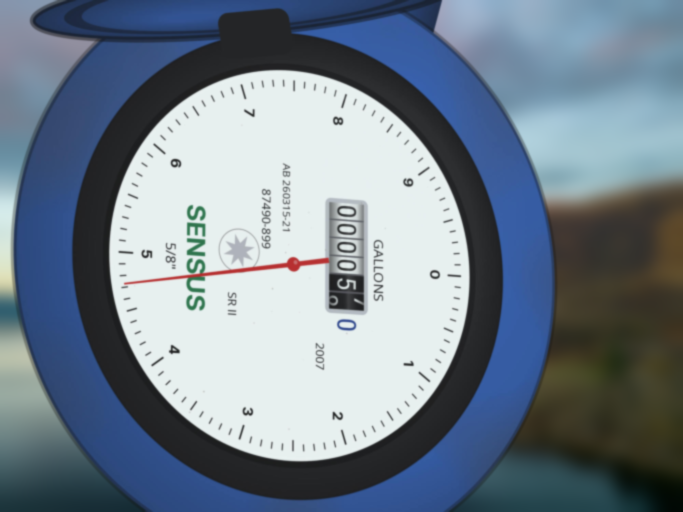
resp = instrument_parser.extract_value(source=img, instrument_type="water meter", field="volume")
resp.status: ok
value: 574.7 gal
